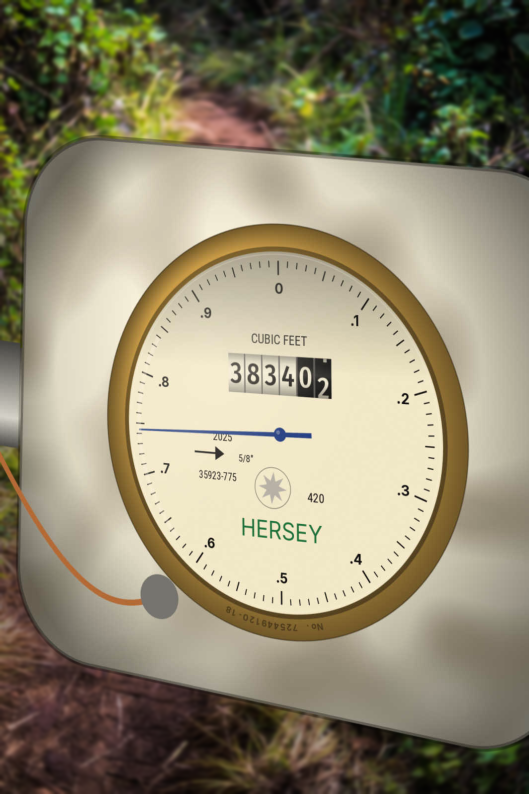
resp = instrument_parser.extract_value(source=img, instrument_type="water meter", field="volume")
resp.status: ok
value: 383401.74 ft³
